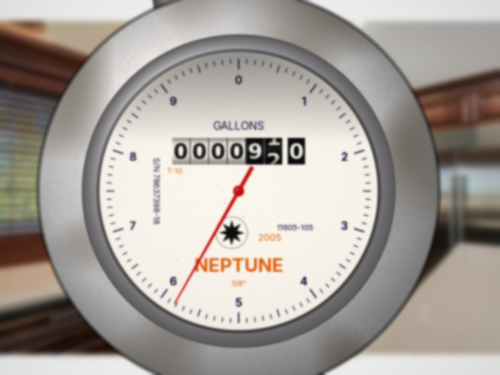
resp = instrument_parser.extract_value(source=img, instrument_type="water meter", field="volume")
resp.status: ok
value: 915.8 gal
